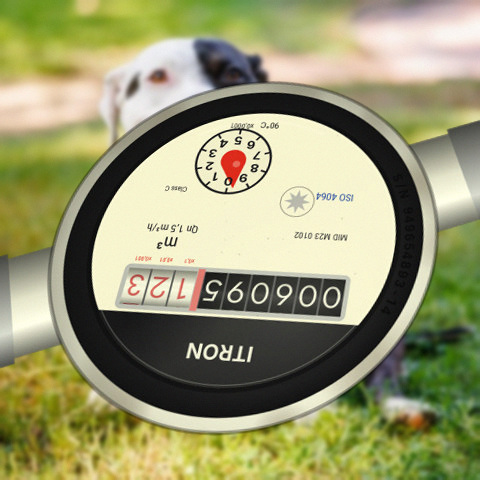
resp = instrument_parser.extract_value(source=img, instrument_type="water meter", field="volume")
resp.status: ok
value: 6095.1229 m³
